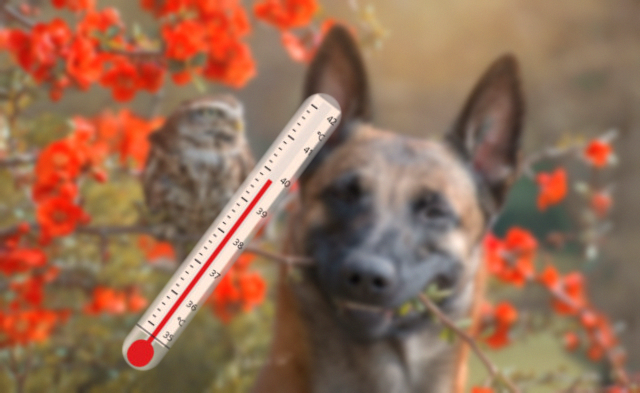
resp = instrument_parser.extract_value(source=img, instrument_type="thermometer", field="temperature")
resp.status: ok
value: 39.8 °C
